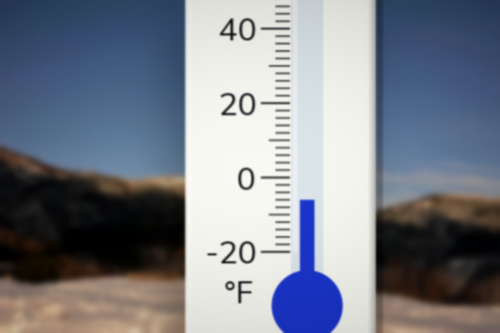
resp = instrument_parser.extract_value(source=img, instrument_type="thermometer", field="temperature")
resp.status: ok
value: -6 °F
